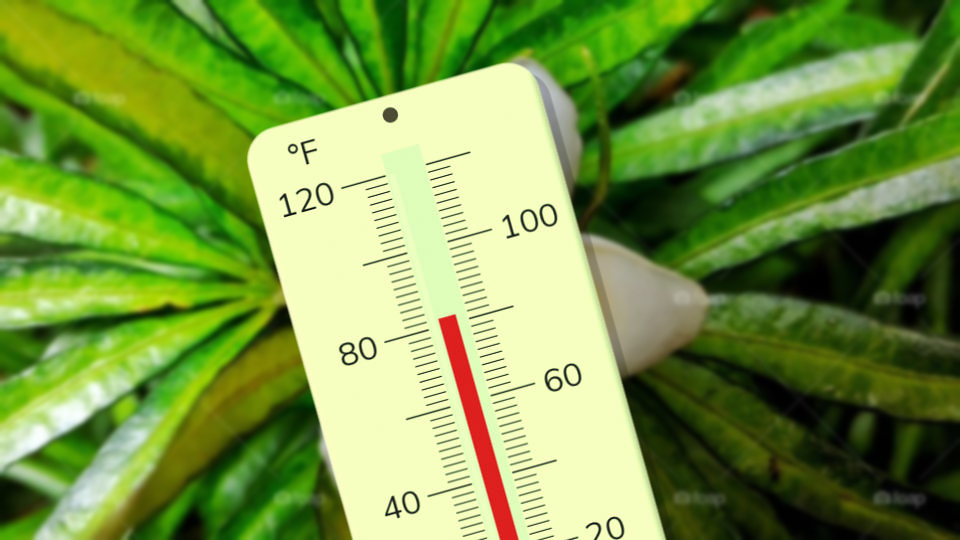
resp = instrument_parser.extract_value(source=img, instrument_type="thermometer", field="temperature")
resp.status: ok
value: 82 °F
